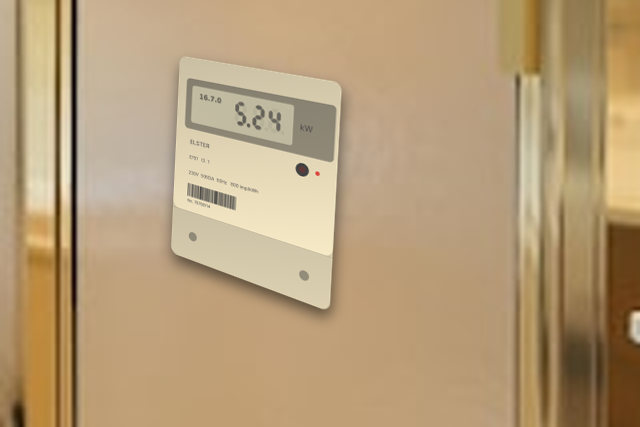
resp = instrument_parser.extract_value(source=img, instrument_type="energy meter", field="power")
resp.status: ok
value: 5.24 kW
